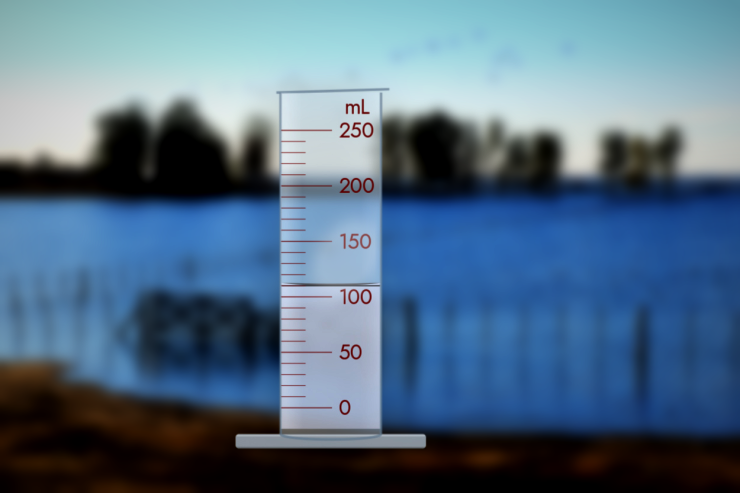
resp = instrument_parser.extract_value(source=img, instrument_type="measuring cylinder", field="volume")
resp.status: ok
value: 110 mL
